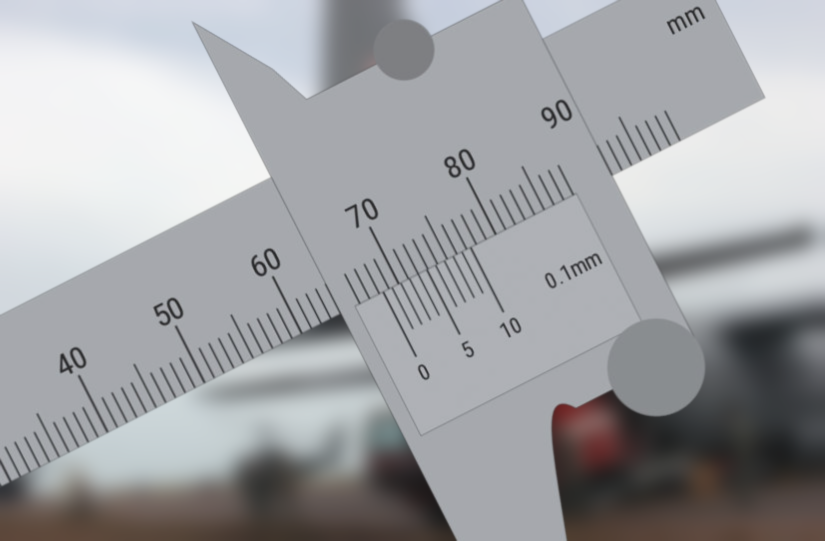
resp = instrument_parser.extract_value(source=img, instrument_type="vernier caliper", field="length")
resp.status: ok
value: 68.4 mm
